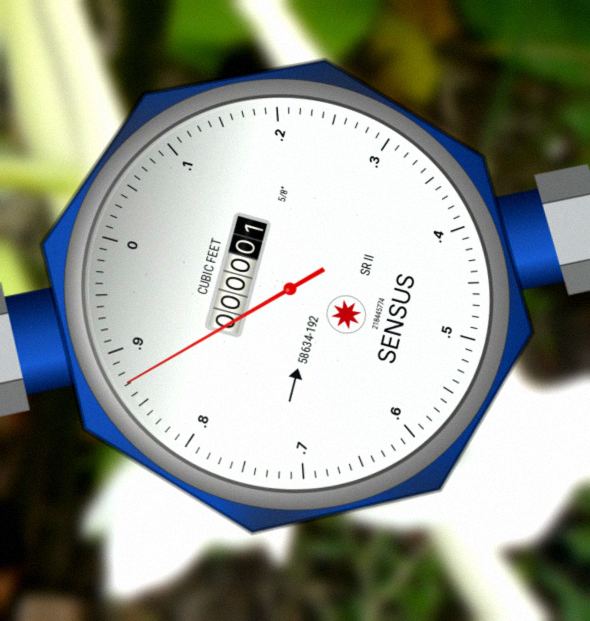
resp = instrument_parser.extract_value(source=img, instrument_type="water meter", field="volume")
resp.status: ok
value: 0.87 ft³
